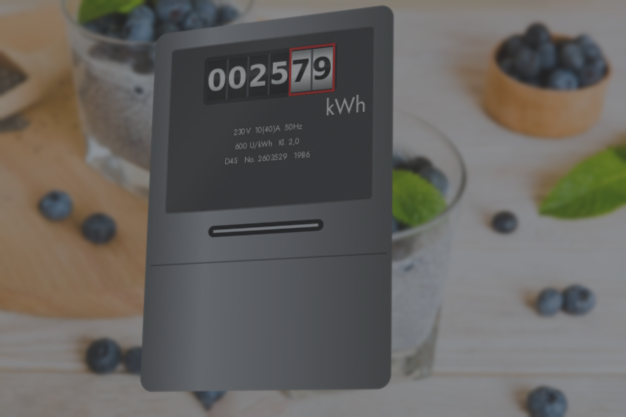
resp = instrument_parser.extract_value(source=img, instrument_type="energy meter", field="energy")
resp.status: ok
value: 25.79 kWh
